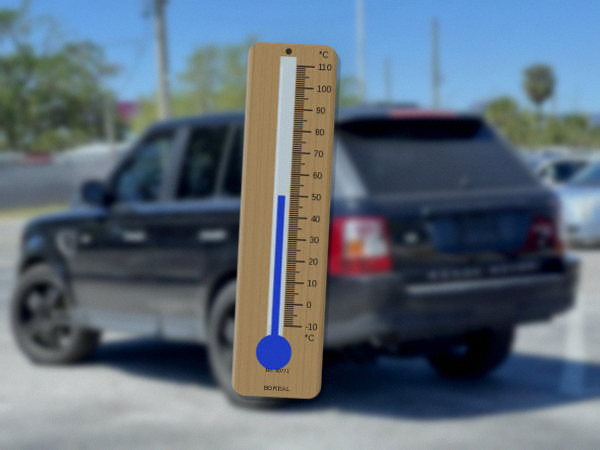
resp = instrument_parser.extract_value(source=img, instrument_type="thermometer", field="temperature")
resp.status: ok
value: 50 °C
